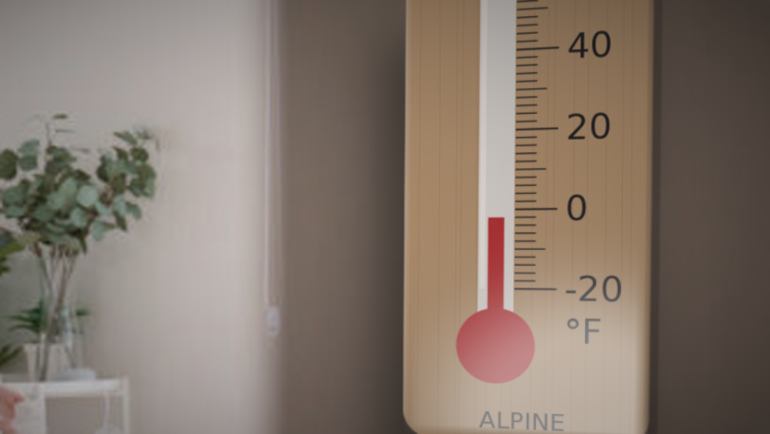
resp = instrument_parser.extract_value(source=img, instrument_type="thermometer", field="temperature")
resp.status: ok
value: -2 °F
